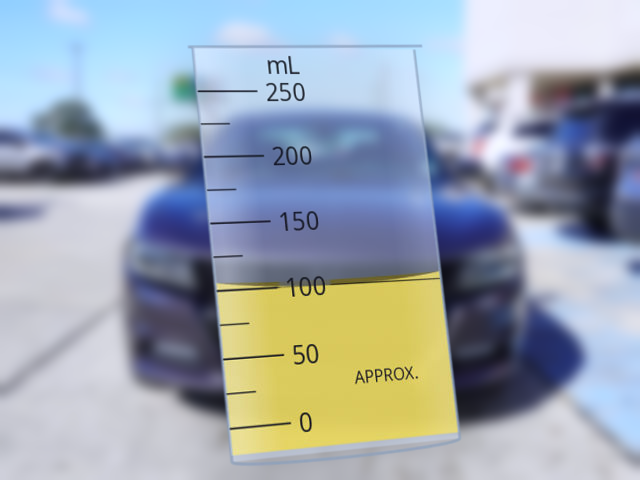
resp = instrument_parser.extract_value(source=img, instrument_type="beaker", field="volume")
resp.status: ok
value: 100 mL
